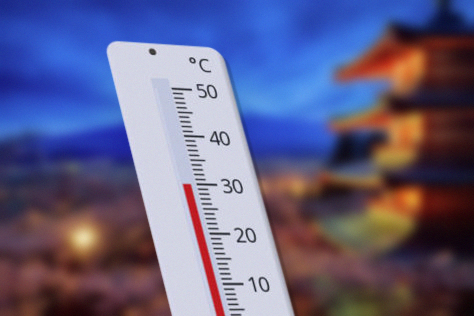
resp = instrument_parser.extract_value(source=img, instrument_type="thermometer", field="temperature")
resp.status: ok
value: 30 °C
